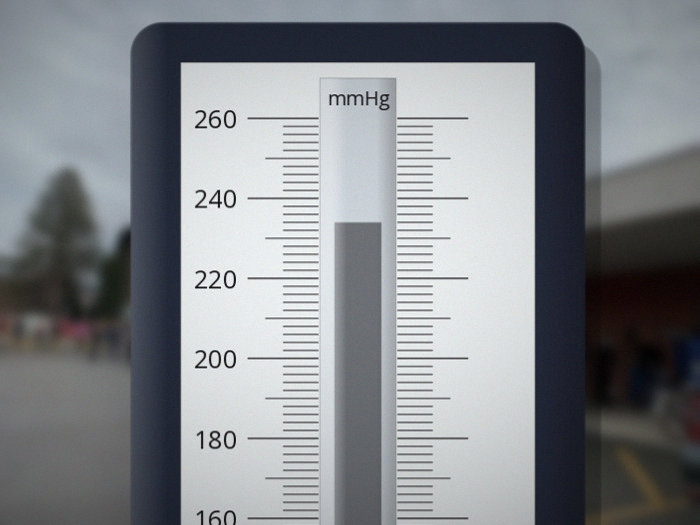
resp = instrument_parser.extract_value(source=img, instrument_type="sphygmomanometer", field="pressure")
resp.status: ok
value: 234 mmHg
